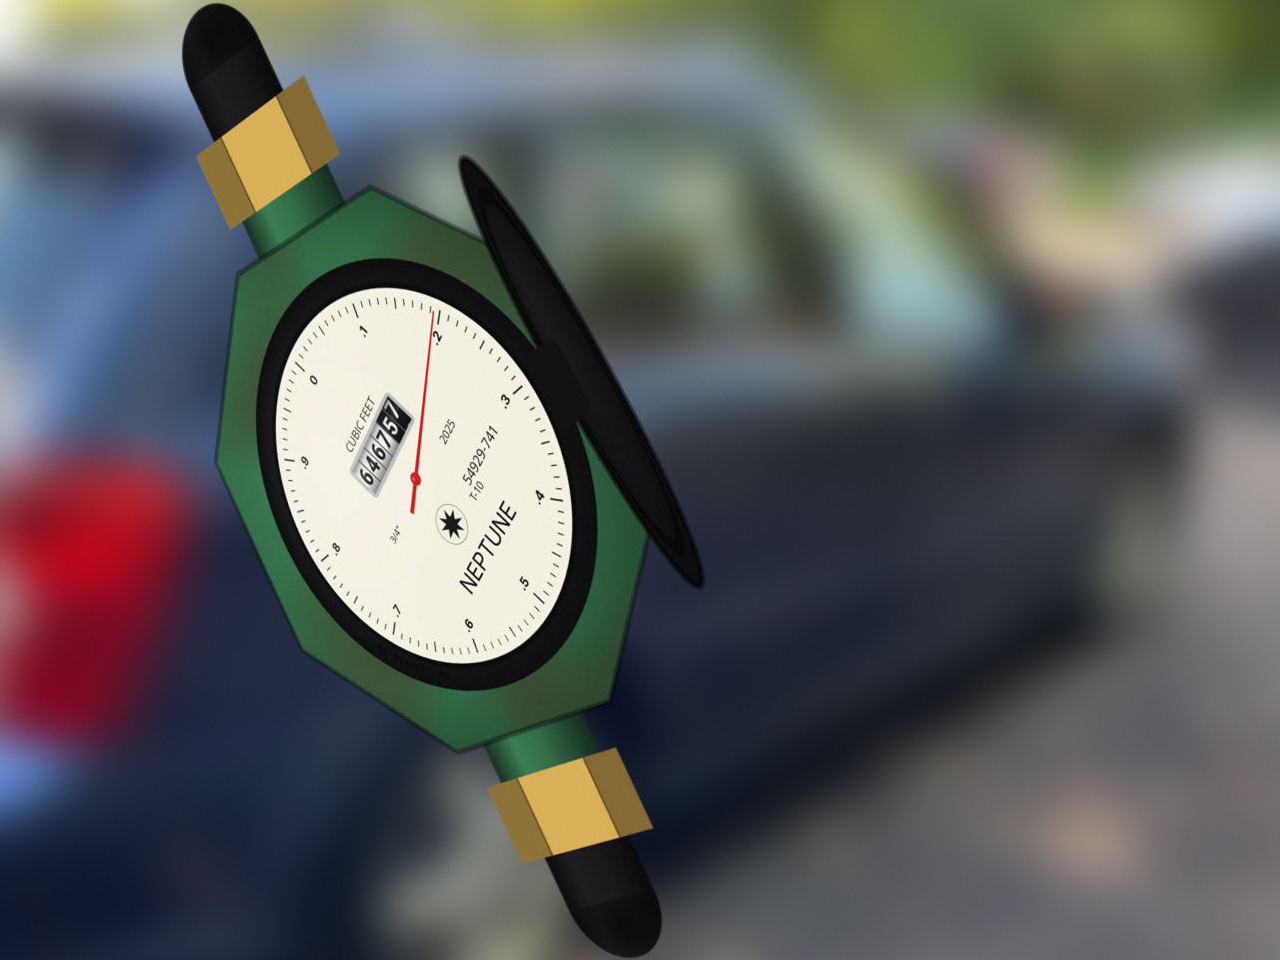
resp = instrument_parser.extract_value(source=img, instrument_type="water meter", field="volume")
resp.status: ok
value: 646757.19 ft³
